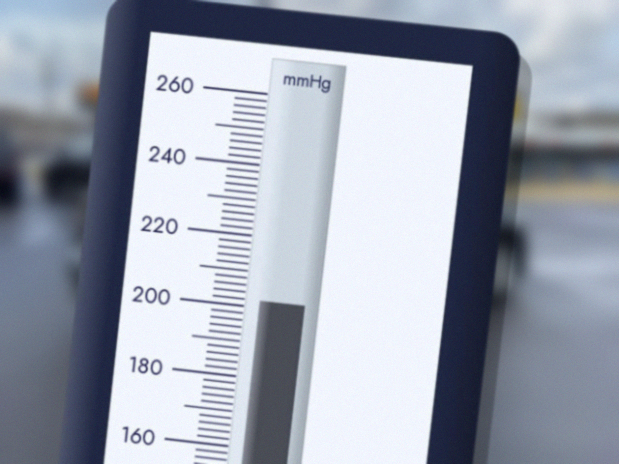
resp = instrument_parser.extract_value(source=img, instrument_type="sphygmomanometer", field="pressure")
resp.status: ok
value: 202 mmHg
